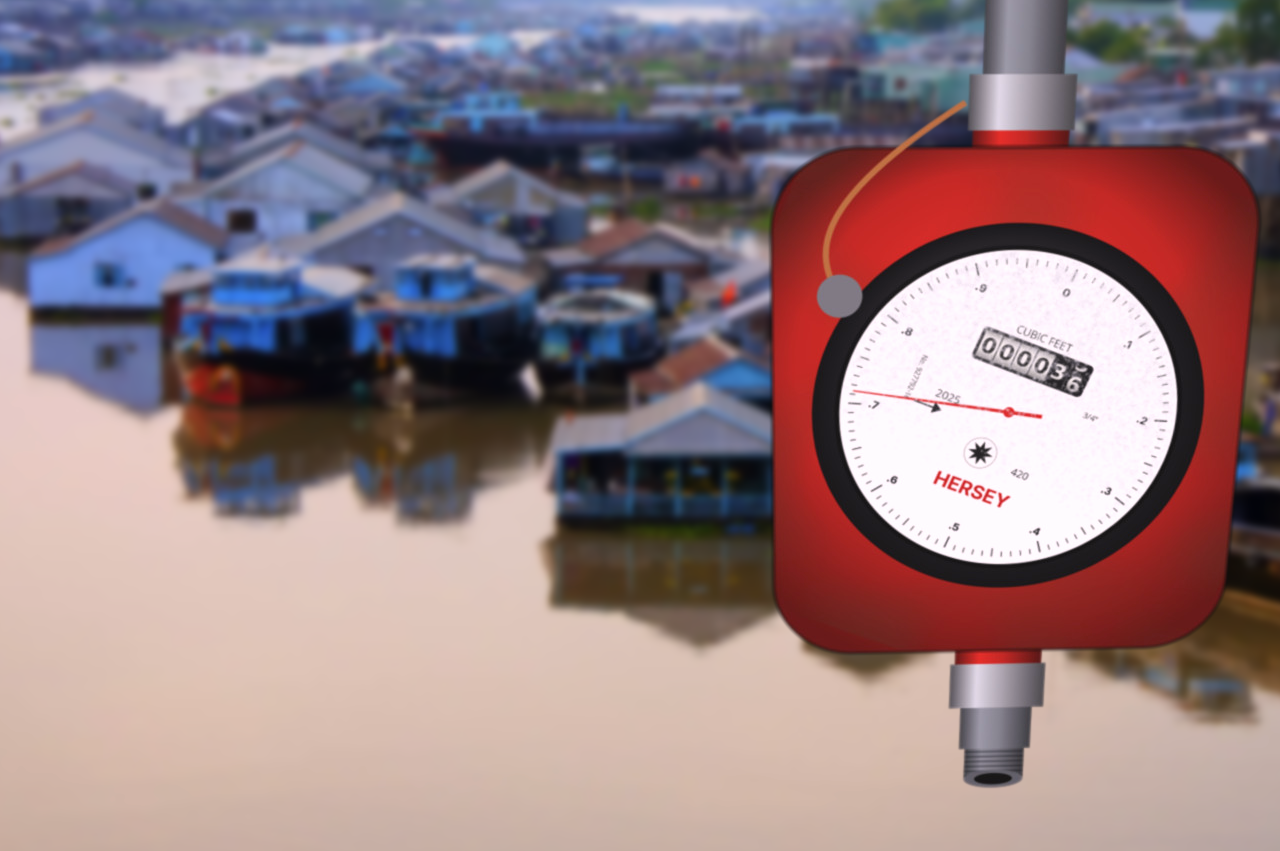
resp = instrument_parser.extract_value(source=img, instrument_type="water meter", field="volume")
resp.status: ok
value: 35.71 ft³
